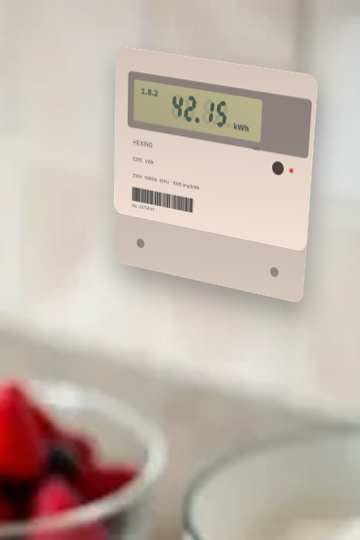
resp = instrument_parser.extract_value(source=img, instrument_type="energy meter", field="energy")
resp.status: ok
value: 42.15 kWh
